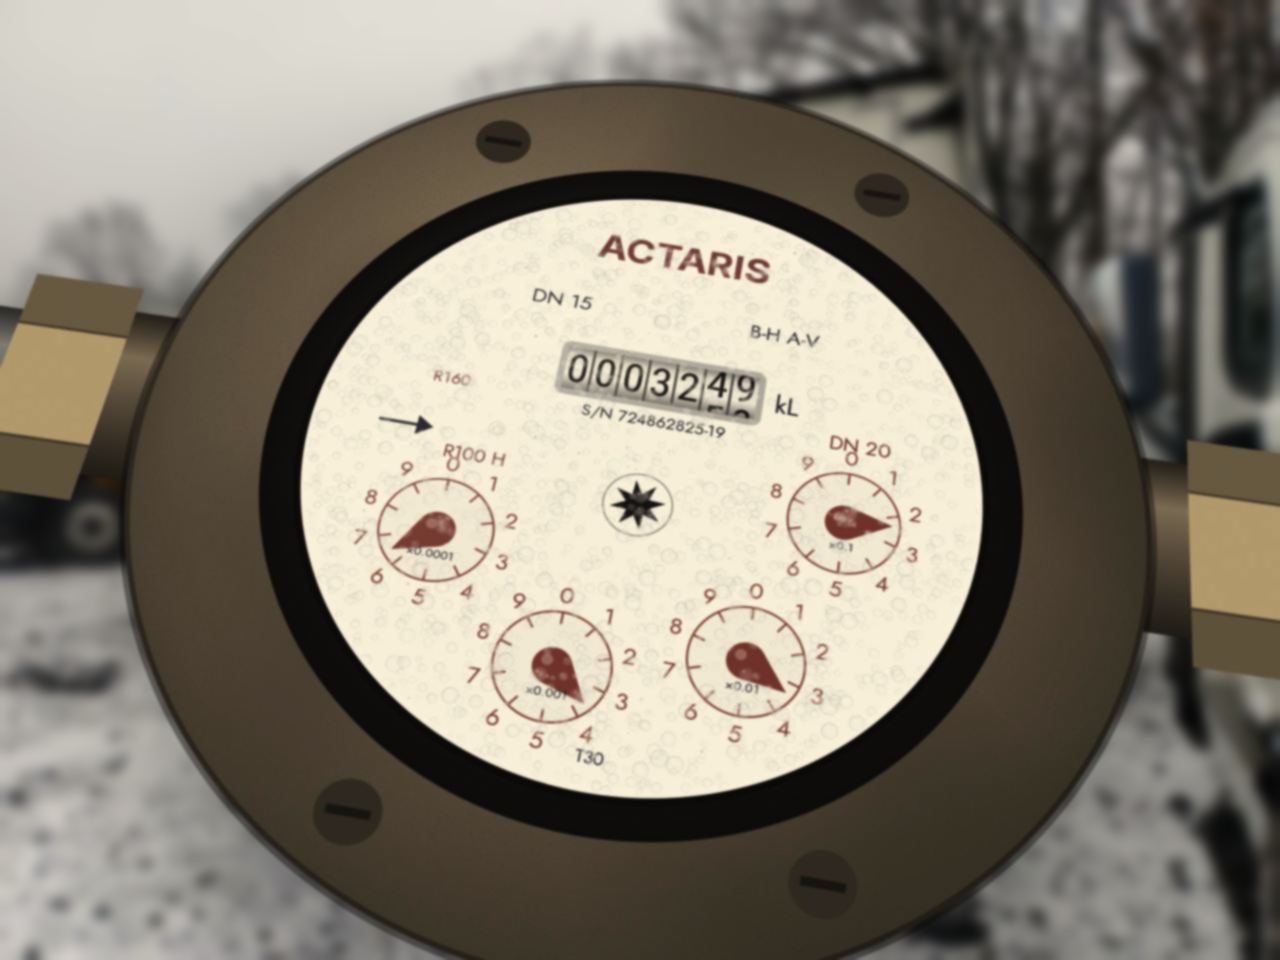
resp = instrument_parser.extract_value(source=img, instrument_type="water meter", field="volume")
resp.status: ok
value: 3249.2336 kL
